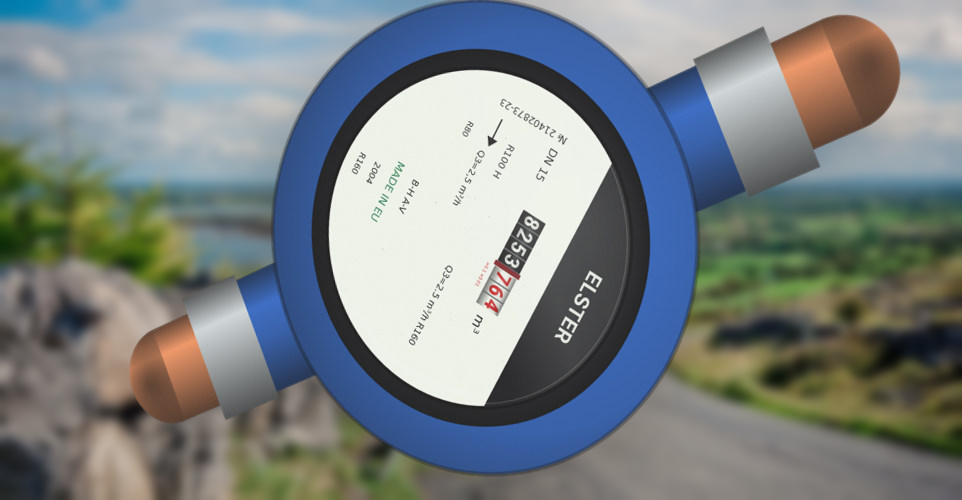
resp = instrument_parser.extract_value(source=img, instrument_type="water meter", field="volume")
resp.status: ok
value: 8253.764 m³
